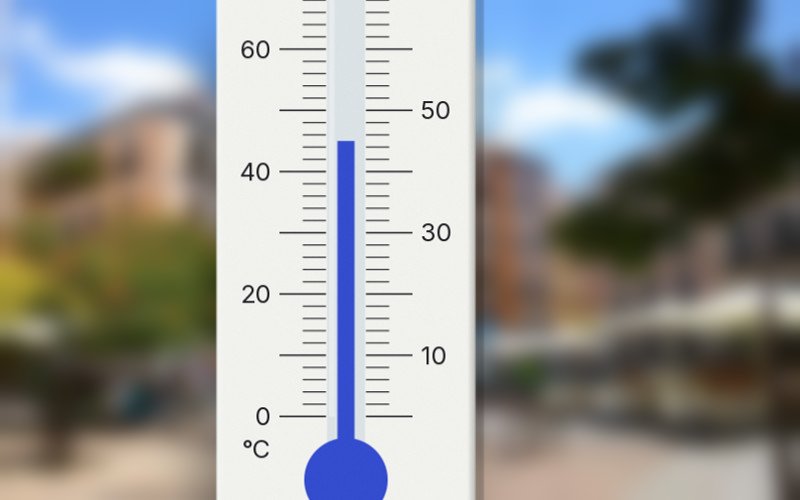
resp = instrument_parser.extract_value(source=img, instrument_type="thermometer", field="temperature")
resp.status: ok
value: 45 °C
